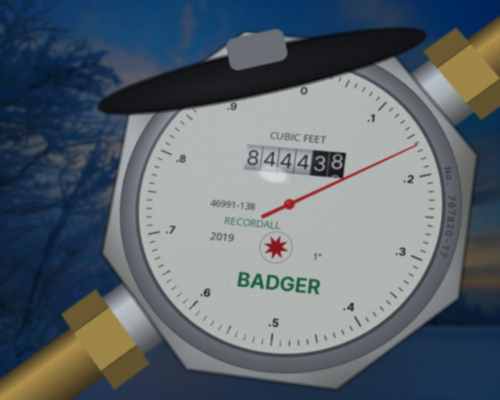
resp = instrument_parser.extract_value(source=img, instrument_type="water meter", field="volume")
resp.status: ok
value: 844438.16 ft³
